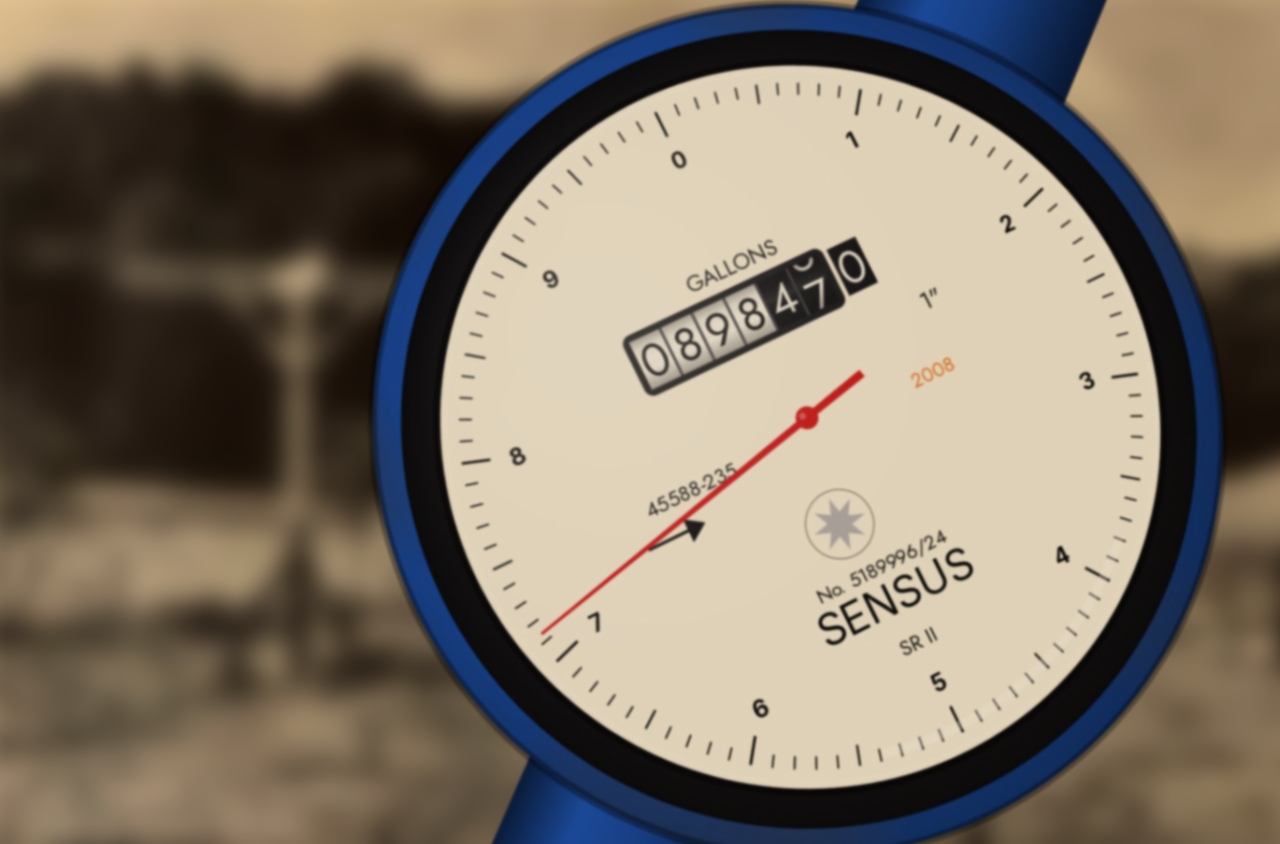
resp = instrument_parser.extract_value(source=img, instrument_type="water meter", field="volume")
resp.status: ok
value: 898467.1 gal
